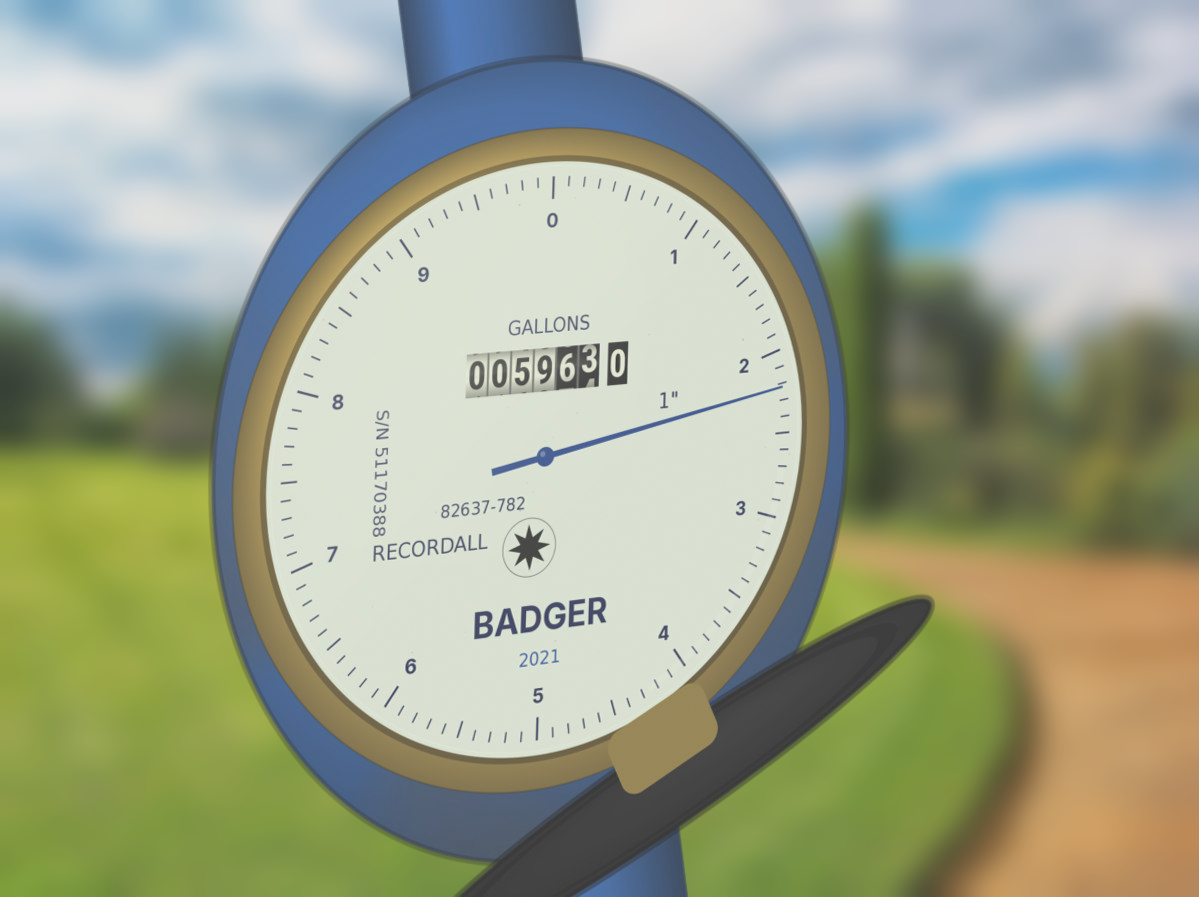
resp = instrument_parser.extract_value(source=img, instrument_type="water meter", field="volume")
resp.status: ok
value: 59632.2 gal
